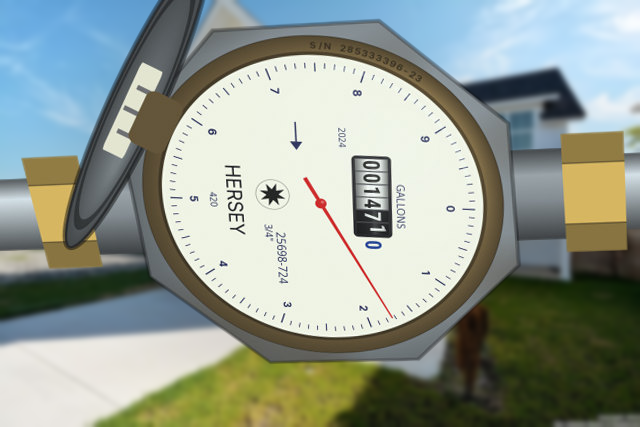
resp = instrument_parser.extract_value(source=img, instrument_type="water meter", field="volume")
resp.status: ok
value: 14711.7 gal
